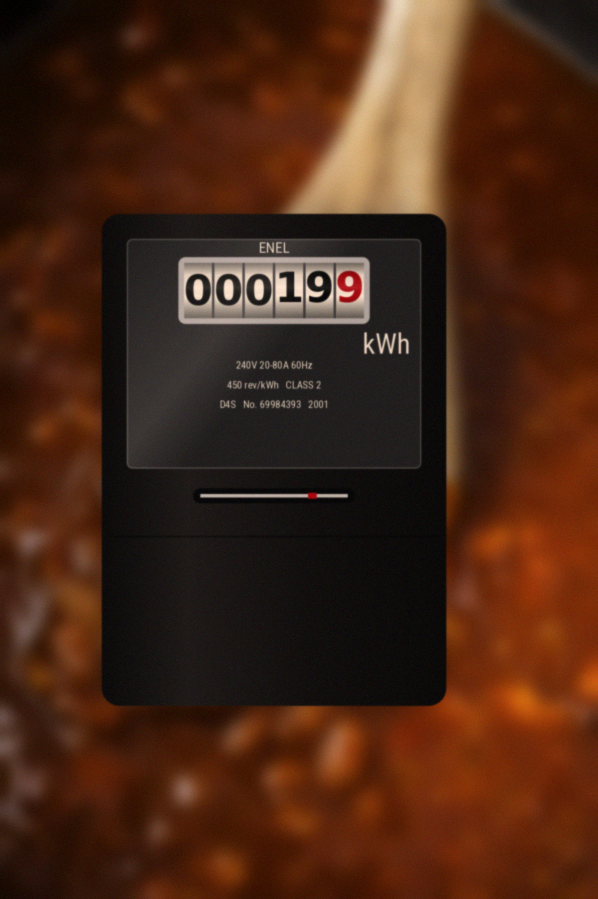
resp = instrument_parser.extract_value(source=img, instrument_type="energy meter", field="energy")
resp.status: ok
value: 19.9 kWh
